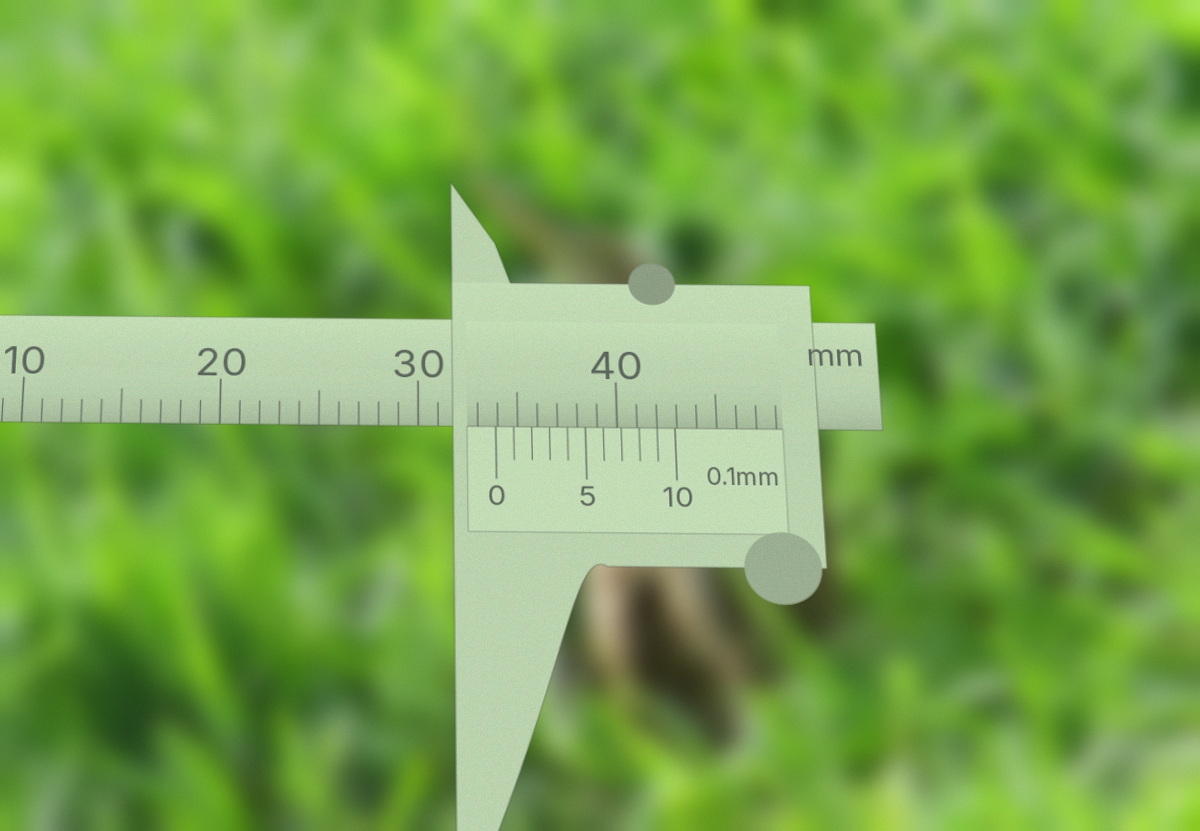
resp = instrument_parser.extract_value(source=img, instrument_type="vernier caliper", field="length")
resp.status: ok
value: 33.9 mm
